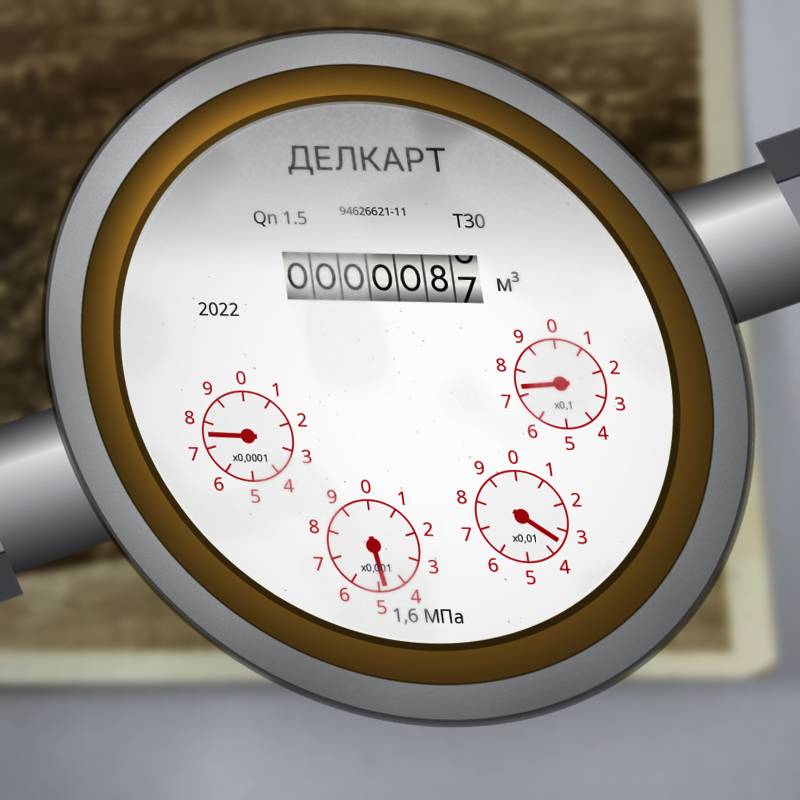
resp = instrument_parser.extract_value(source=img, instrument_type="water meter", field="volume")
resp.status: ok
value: 86.7347 m³
